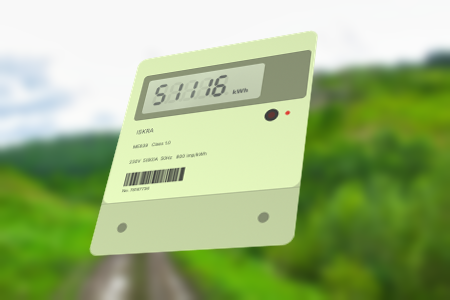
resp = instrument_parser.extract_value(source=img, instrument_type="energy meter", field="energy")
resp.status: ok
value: 51116 kWh
